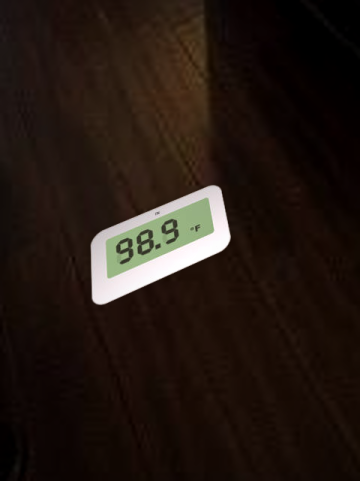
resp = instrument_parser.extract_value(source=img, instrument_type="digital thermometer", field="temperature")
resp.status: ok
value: 98.9 °F
